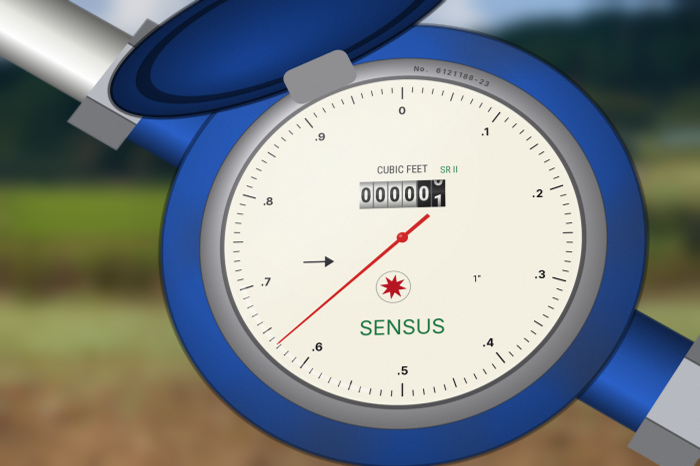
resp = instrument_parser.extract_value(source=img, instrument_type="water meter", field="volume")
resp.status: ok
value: 0.63 ft³
